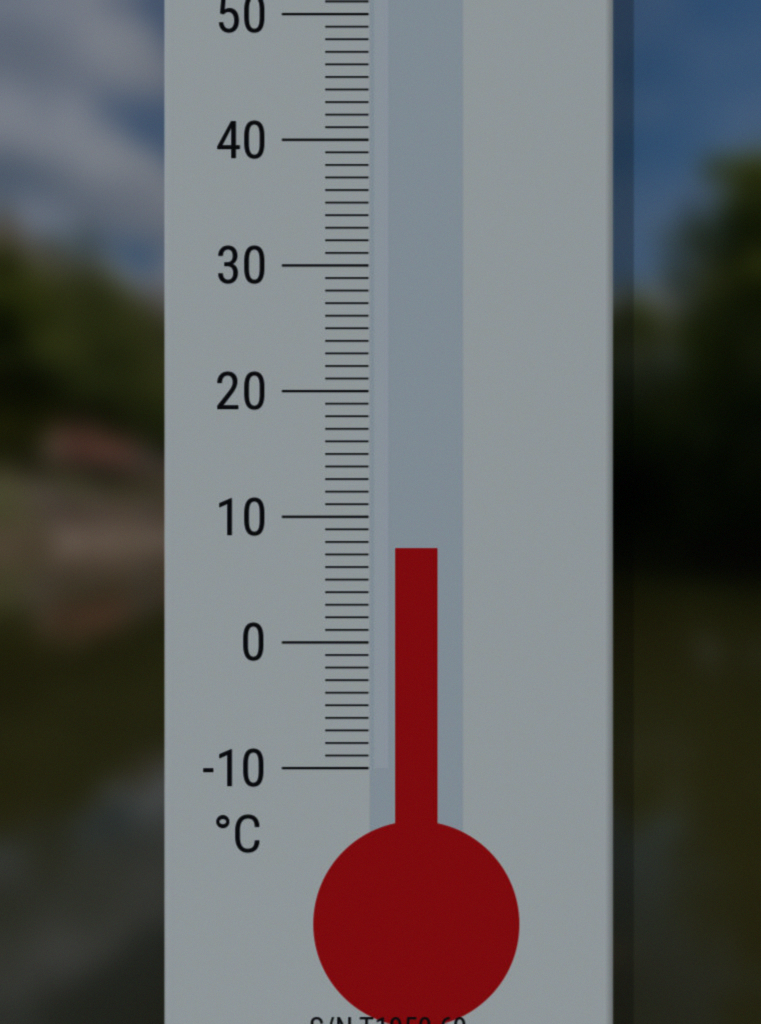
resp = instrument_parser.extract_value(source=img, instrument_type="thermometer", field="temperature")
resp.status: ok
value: 7.5 °C
